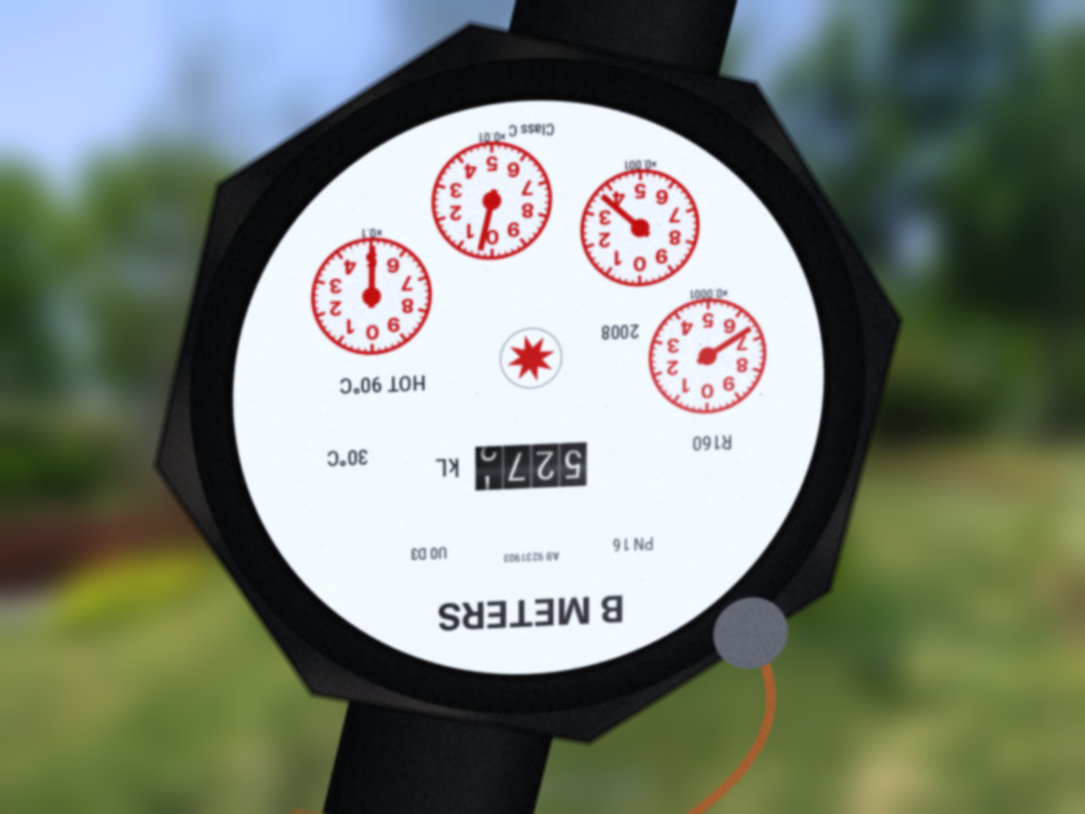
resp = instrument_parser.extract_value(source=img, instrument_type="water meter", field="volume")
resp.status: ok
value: 5271.5036 kL
